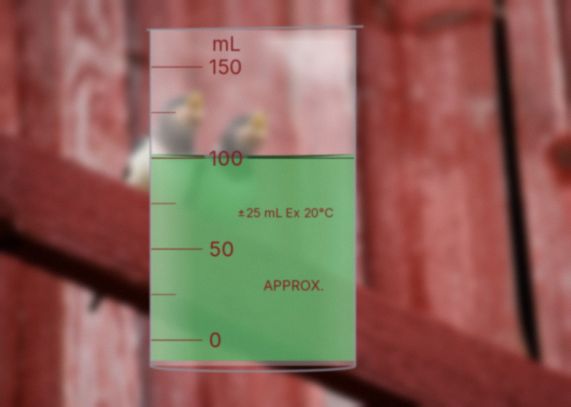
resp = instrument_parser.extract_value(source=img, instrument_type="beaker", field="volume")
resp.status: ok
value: 100 mL
